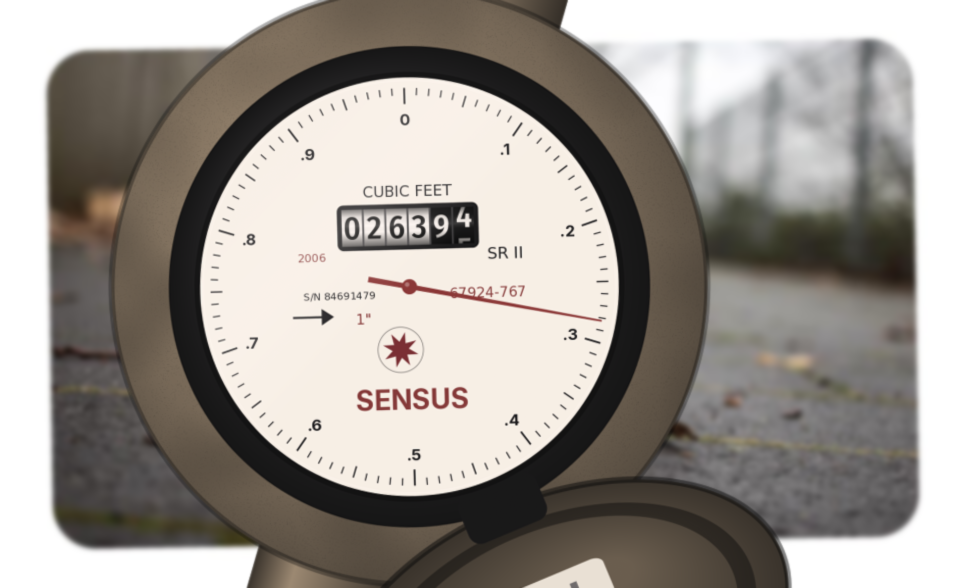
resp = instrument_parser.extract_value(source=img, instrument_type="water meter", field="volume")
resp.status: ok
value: 26394.28 ft³
